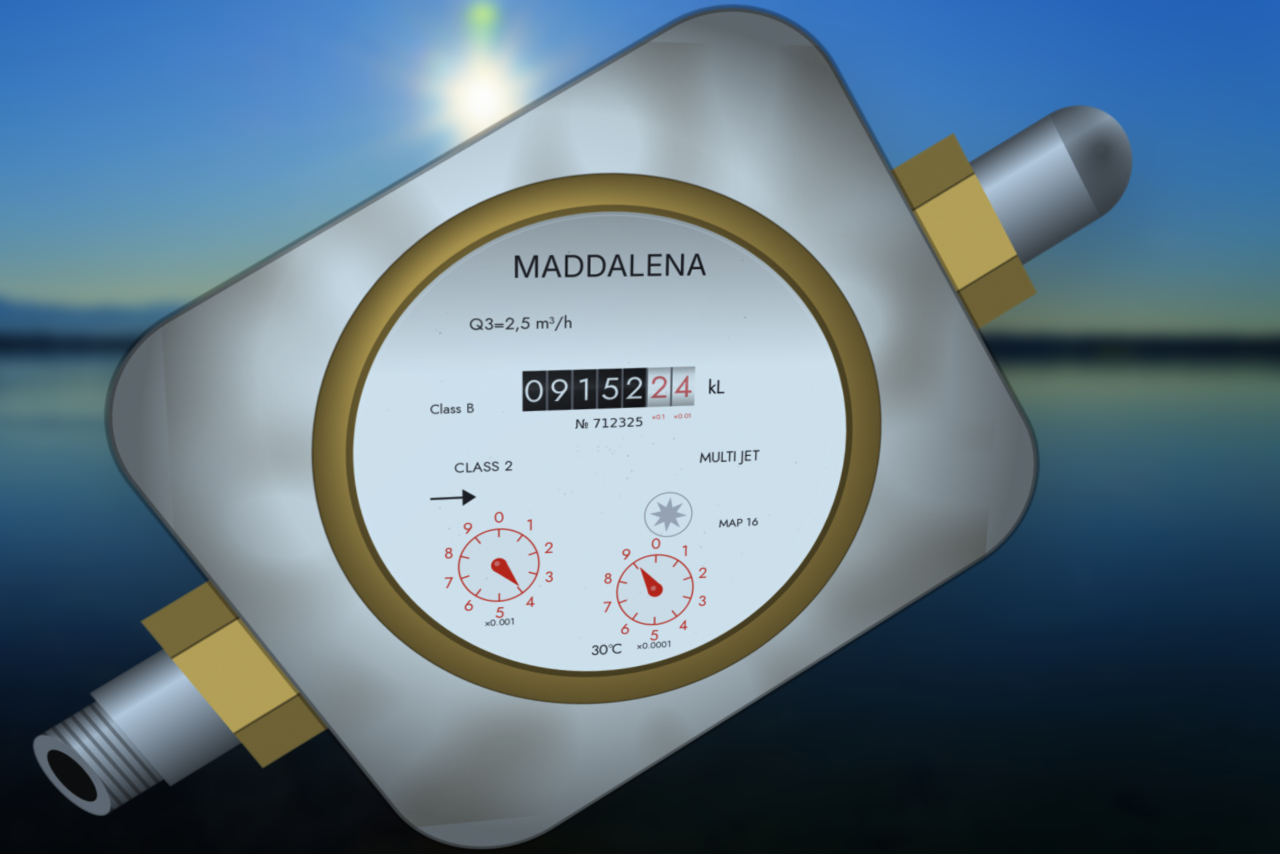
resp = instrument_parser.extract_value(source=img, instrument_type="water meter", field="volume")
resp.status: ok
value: 9152.2439 kL
